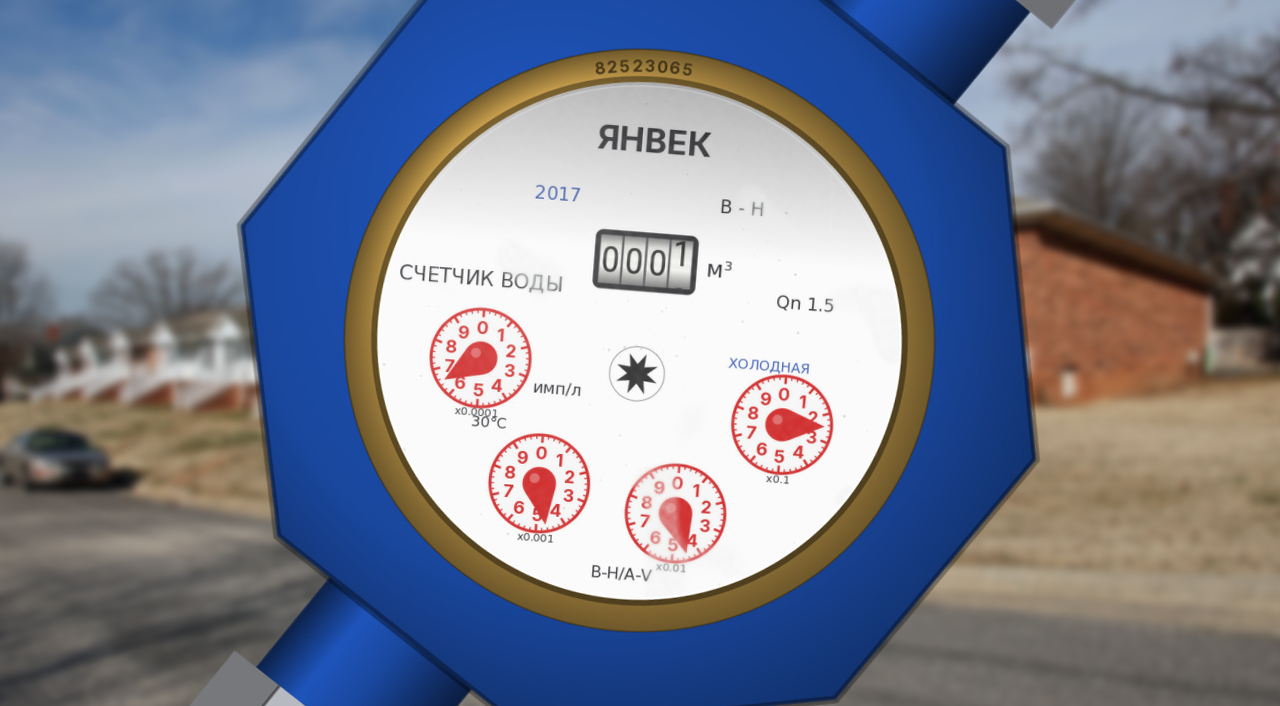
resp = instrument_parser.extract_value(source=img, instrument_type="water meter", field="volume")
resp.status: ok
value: 1.2446 m³
